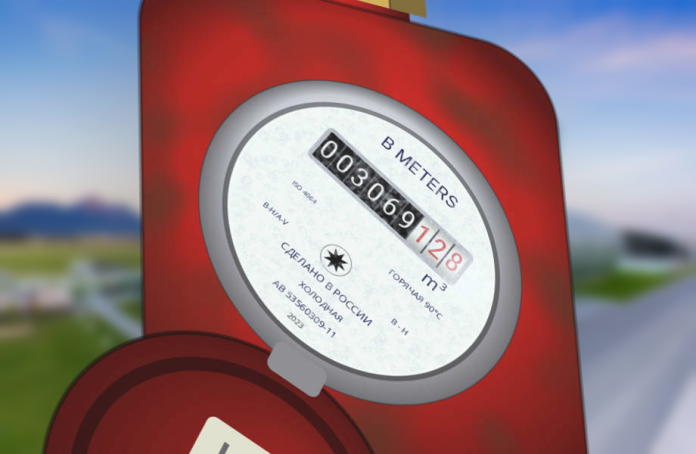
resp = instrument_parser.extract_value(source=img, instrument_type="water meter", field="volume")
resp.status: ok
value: 3069.128 m³
